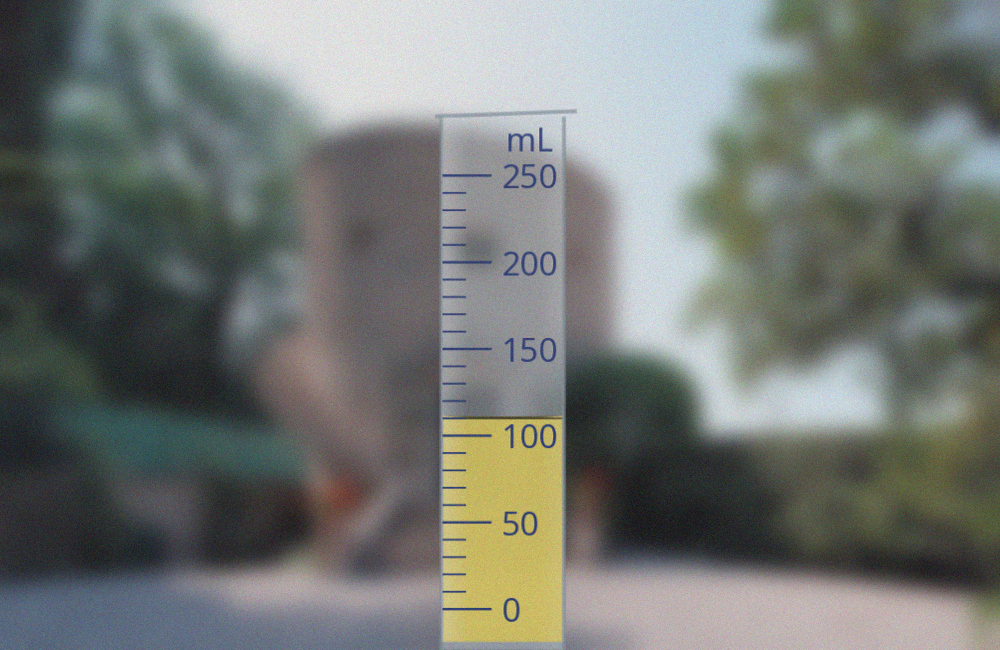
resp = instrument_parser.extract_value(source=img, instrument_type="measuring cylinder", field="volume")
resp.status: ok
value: 110 mL
